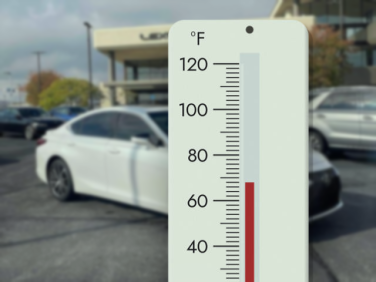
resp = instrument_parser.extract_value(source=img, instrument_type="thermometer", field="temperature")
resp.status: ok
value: 68 °F
